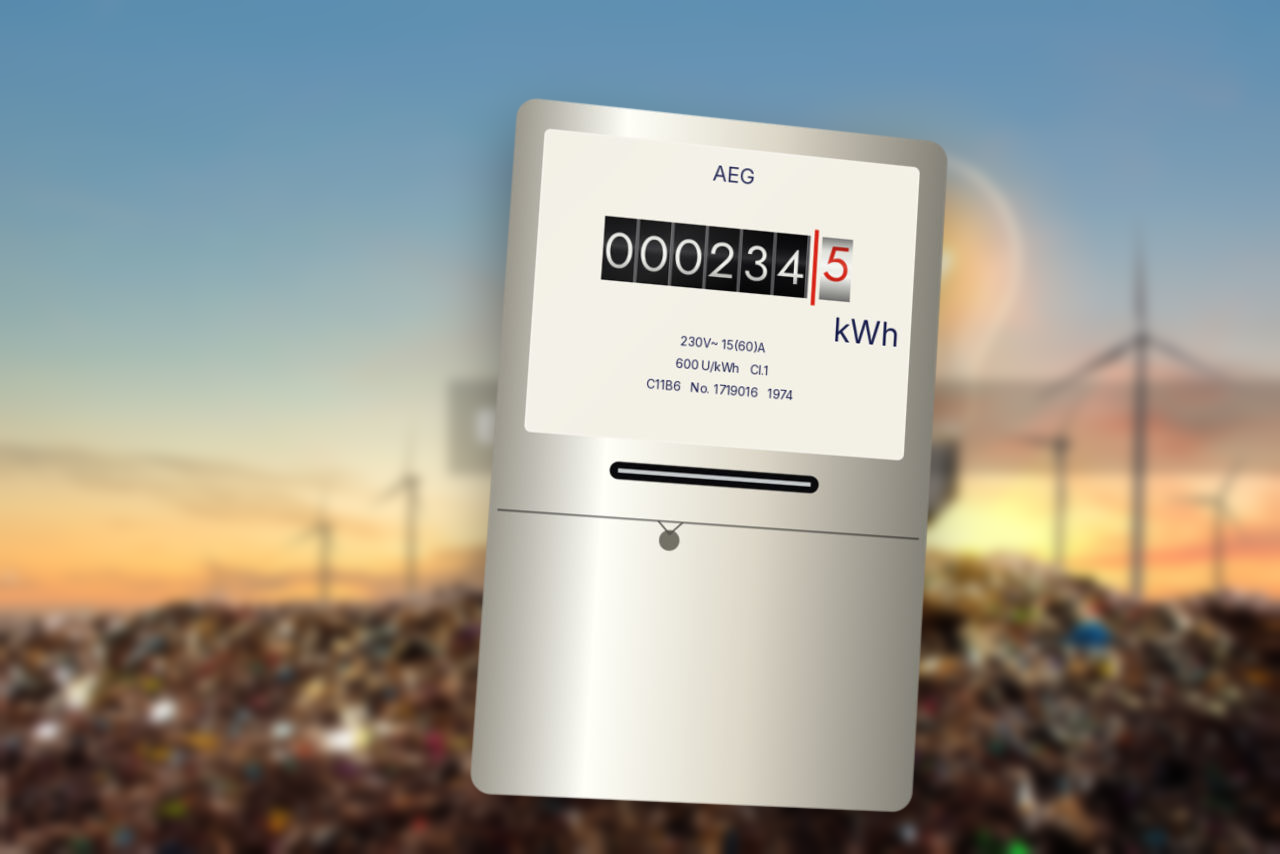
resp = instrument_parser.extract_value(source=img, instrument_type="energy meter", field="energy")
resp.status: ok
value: 234.5 kWh
